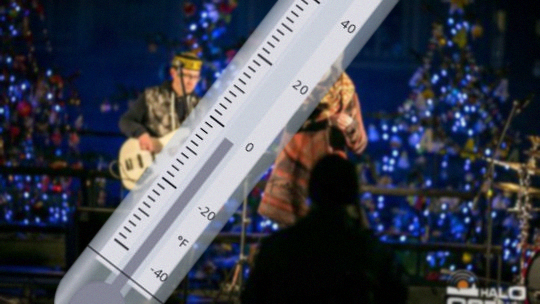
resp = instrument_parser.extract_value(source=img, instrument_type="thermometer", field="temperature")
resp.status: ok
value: -2 °F
